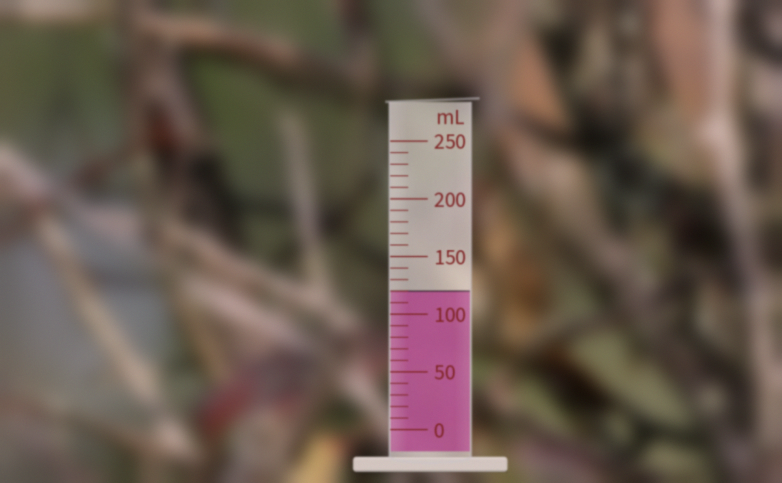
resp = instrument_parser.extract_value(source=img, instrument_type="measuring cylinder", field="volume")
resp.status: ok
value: 120 mL
